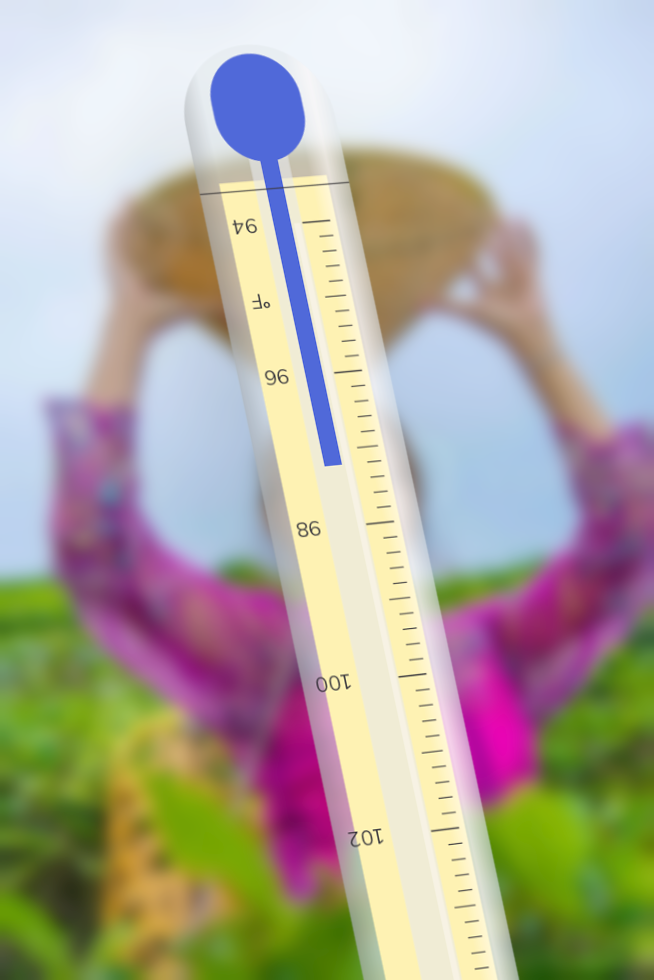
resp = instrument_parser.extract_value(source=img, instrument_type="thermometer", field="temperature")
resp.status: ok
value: 97.2 °F
